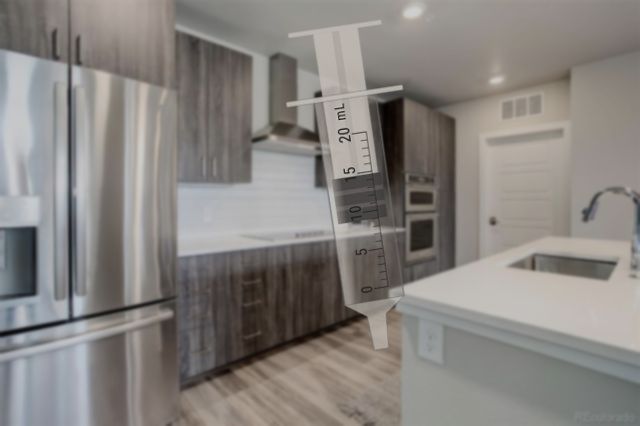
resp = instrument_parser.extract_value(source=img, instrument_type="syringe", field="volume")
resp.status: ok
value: 9 mL
